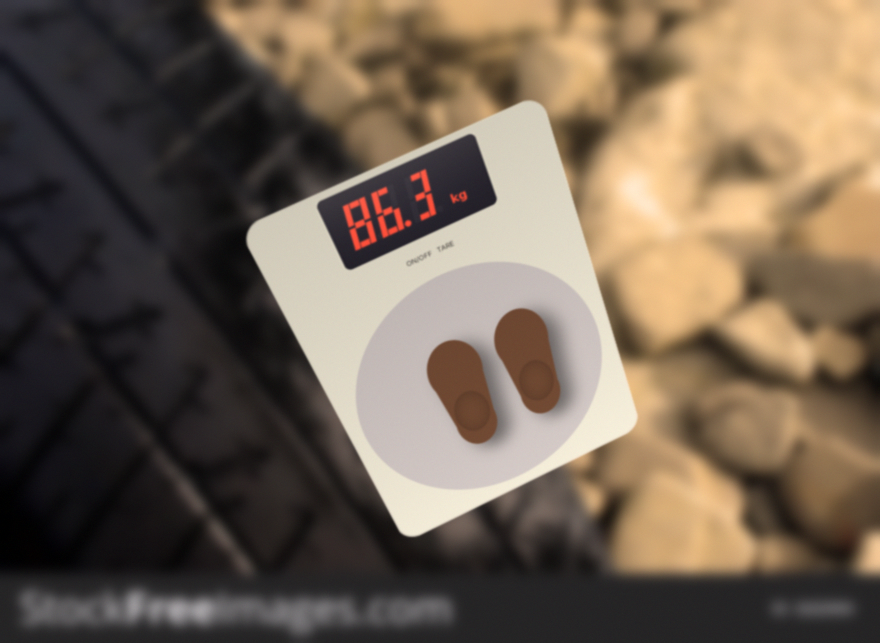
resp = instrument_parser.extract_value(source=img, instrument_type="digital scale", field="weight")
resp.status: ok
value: 86.3 kg
